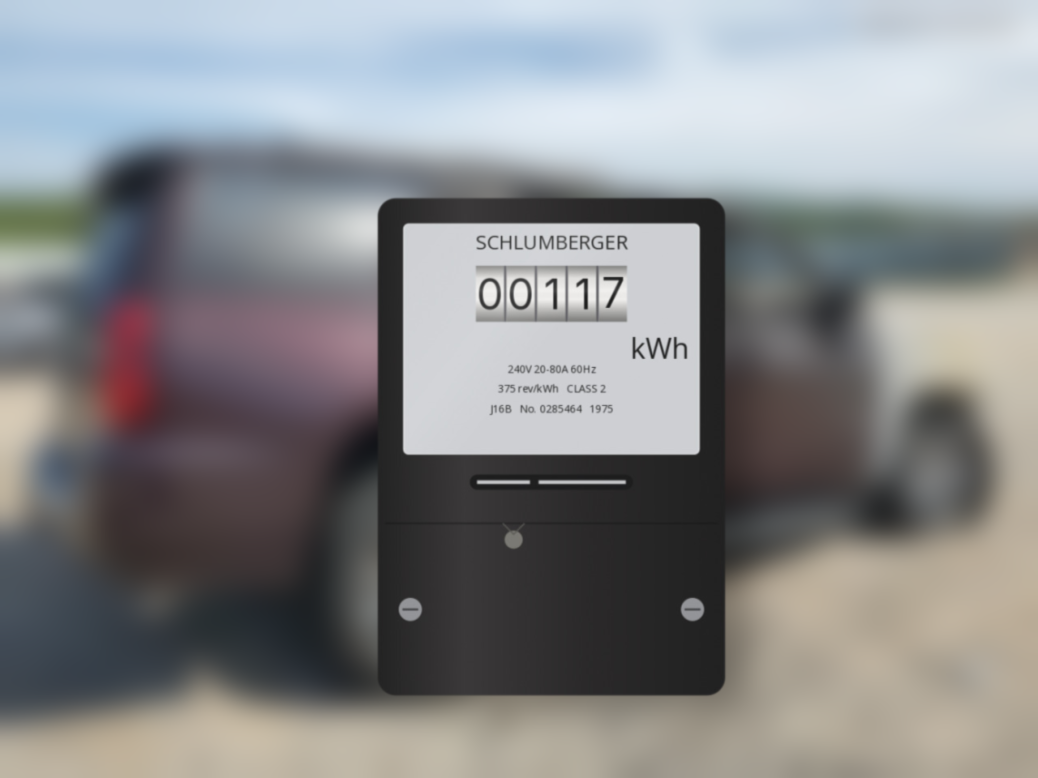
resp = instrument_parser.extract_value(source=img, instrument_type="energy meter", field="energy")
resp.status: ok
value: 117 kWh
